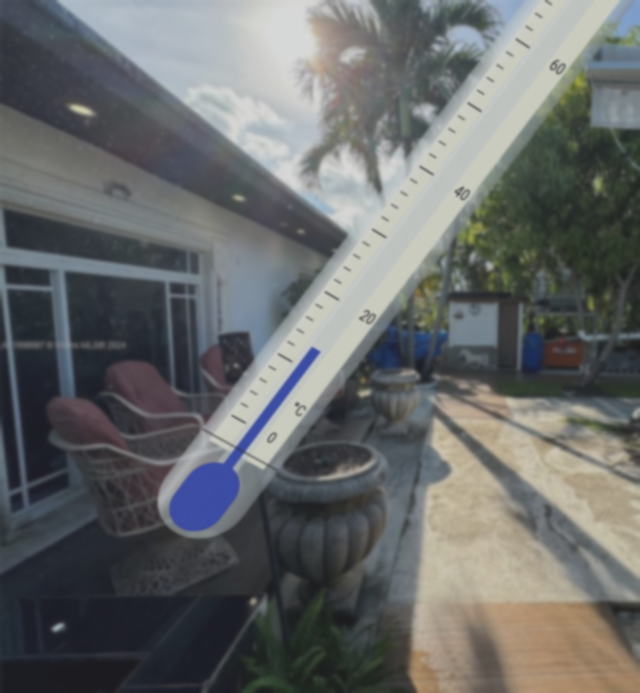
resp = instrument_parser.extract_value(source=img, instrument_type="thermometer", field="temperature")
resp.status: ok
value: 13 °C
